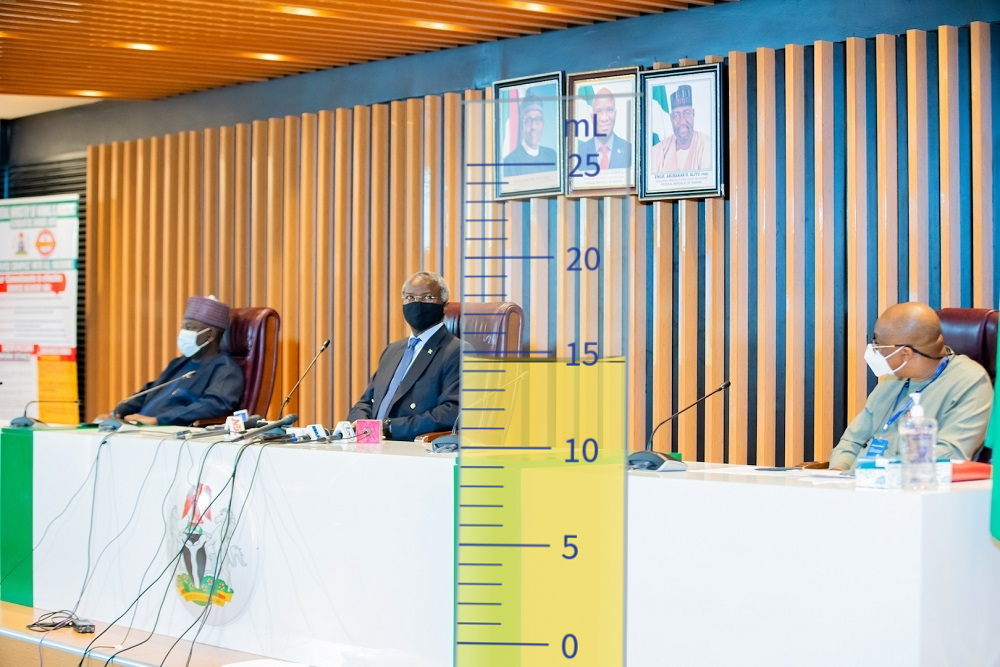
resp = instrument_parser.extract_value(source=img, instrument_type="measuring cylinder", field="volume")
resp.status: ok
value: 14.5 mL
